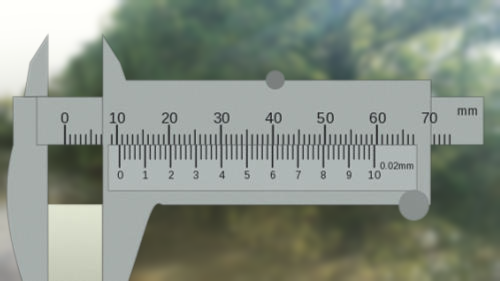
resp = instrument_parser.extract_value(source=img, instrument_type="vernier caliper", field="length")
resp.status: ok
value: 10.5 mm
